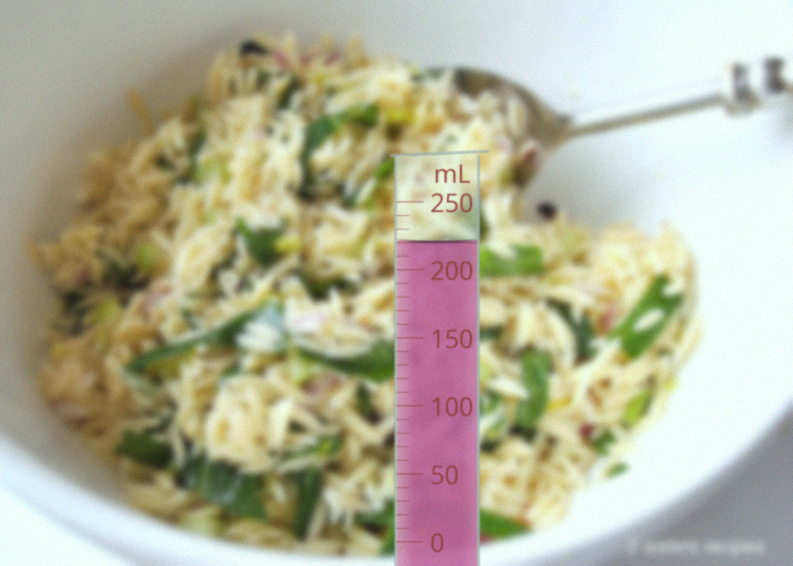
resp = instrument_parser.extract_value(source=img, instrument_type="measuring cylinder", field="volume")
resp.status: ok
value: 220 mL
